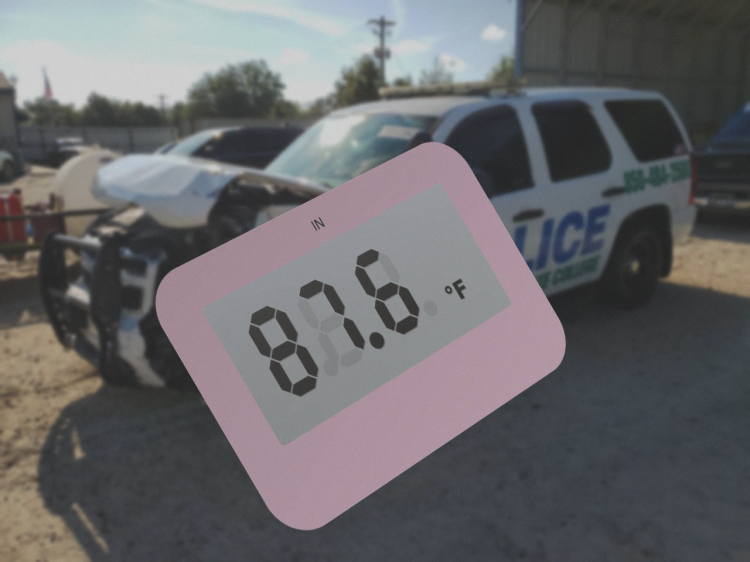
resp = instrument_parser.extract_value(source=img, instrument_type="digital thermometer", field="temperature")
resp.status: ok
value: 87.6 °F
